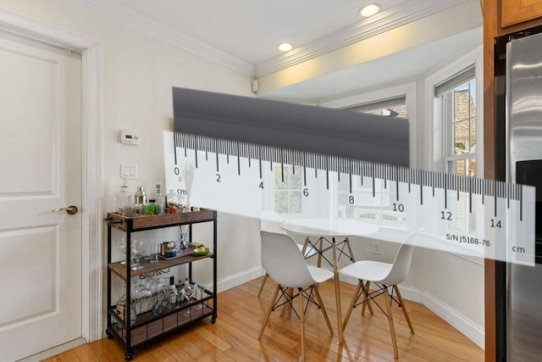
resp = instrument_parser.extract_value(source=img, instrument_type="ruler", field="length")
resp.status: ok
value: 10.5 cm
